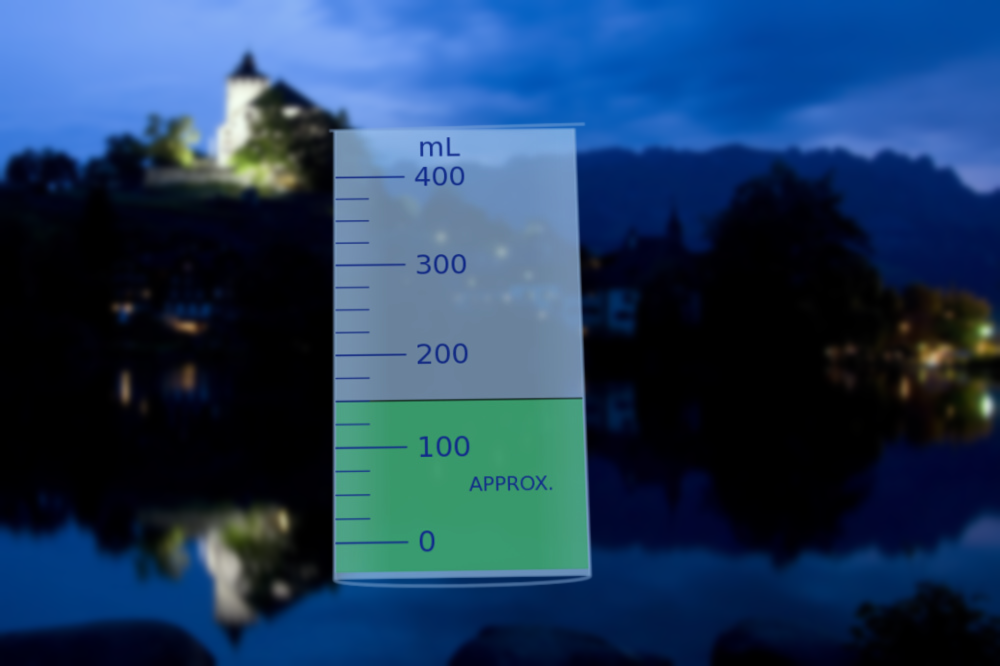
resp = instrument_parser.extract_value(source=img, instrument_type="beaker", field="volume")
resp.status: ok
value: 150 mL
